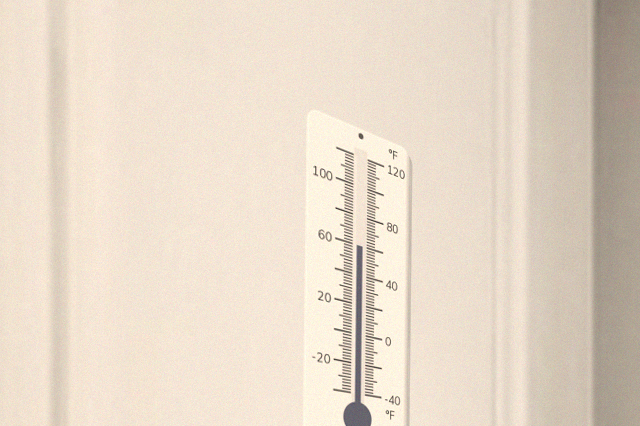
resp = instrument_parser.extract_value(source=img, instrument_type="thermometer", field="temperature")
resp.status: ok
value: 60 °F
